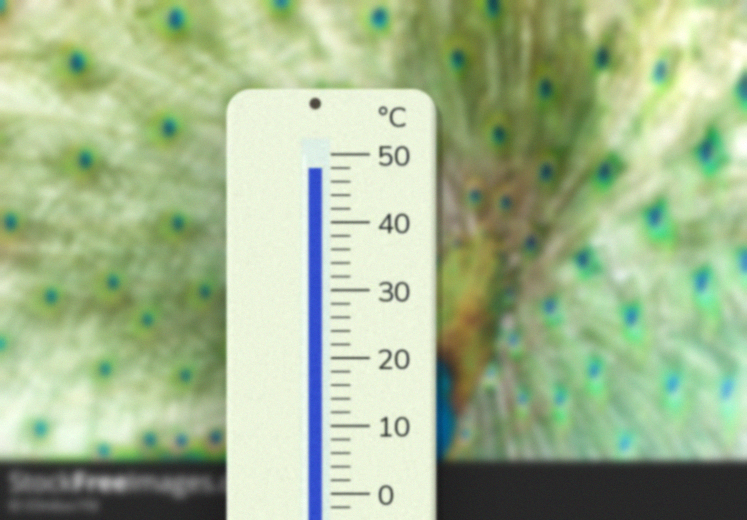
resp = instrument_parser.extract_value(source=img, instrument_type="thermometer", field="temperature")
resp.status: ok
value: 48 °C
